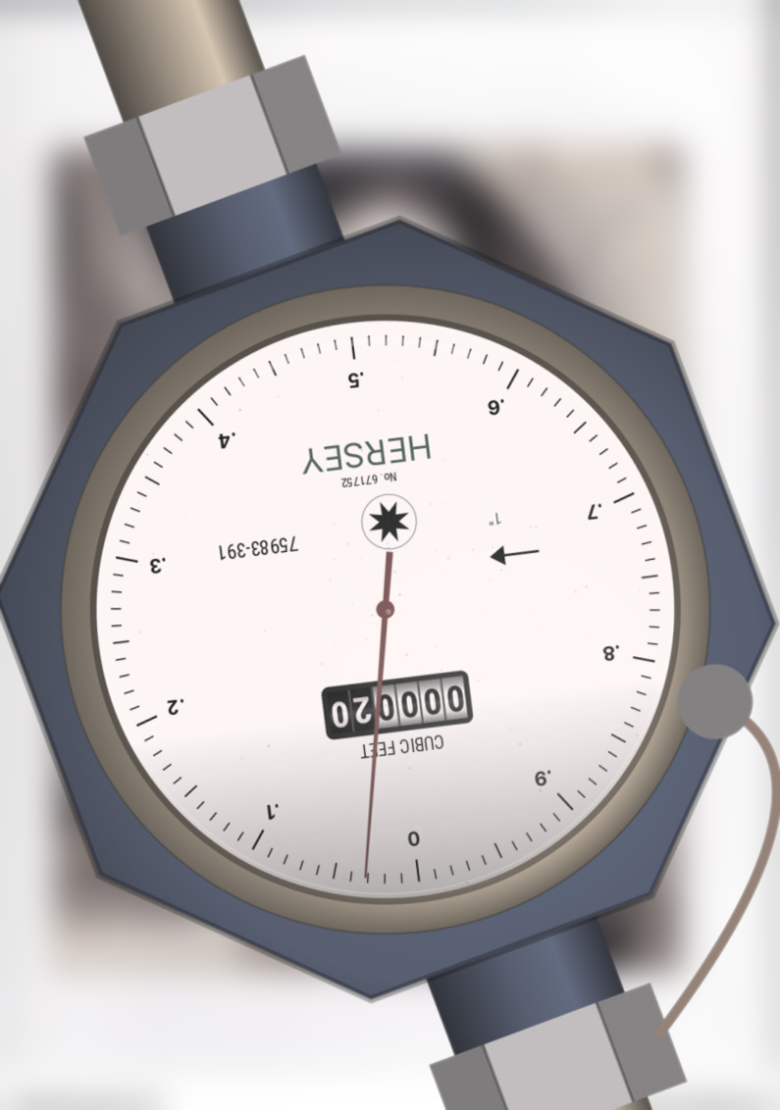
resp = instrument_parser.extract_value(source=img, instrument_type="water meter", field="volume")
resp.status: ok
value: 20.03 ft³
